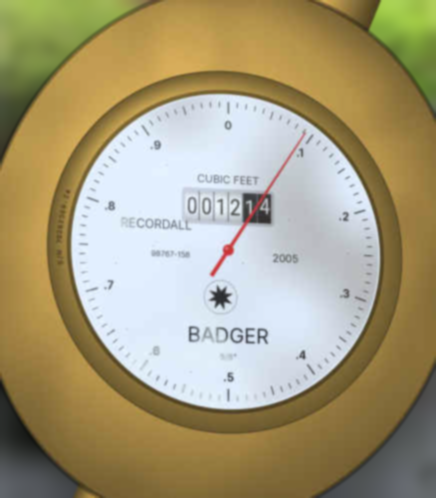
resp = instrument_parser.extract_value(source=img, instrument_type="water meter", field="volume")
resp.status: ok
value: 1214.09 ft³
